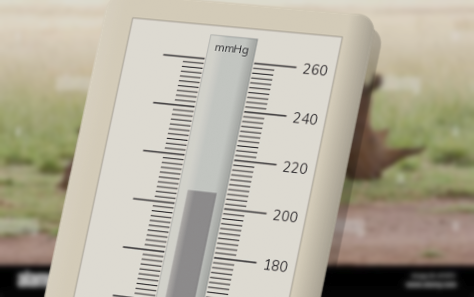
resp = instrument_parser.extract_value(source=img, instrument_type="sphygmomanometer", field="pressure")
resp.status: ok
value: 206 mmHg
